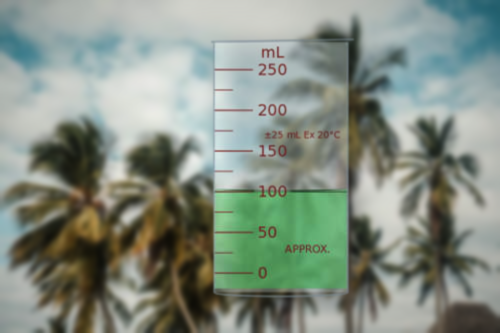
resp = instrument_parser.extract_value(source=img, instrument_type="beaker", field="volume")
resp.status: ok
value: 100 mL
